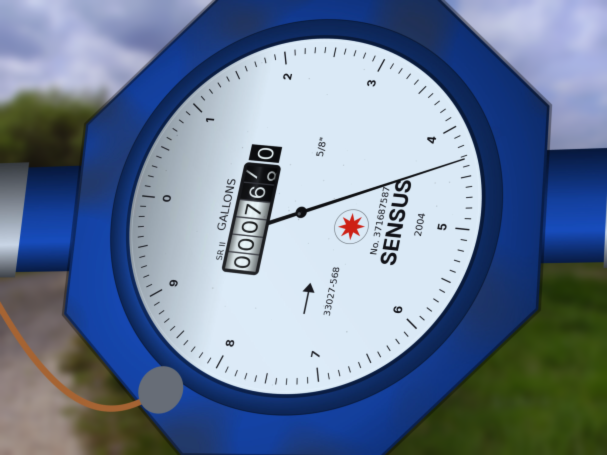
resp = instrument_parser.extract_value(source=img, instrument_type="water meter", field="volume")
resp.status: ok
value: 7674.3 gal
